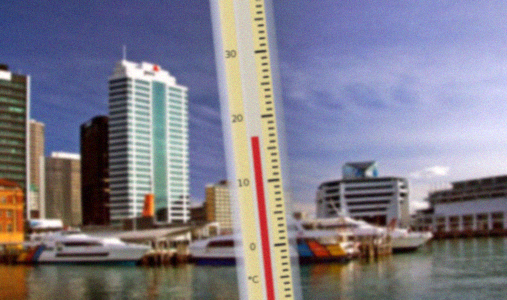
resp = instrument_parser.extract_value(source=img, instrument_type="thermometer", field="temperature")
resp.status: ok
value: 17 °C
